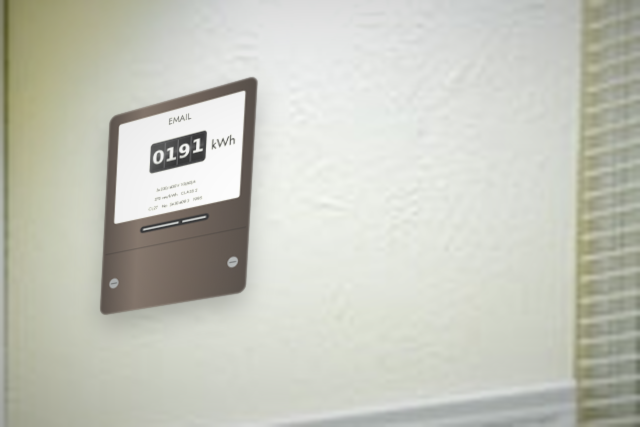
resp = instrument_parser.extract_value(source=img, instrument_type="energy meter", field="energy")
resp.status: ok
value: 191 kWh
